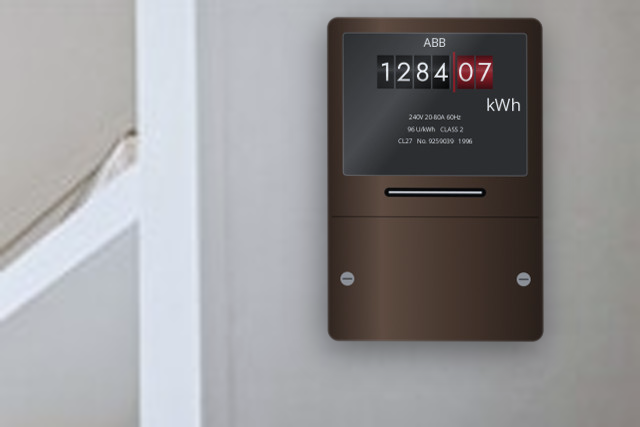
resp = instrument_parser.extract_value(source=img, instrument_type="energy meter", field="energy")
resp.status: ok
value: 1284.07 kWh
